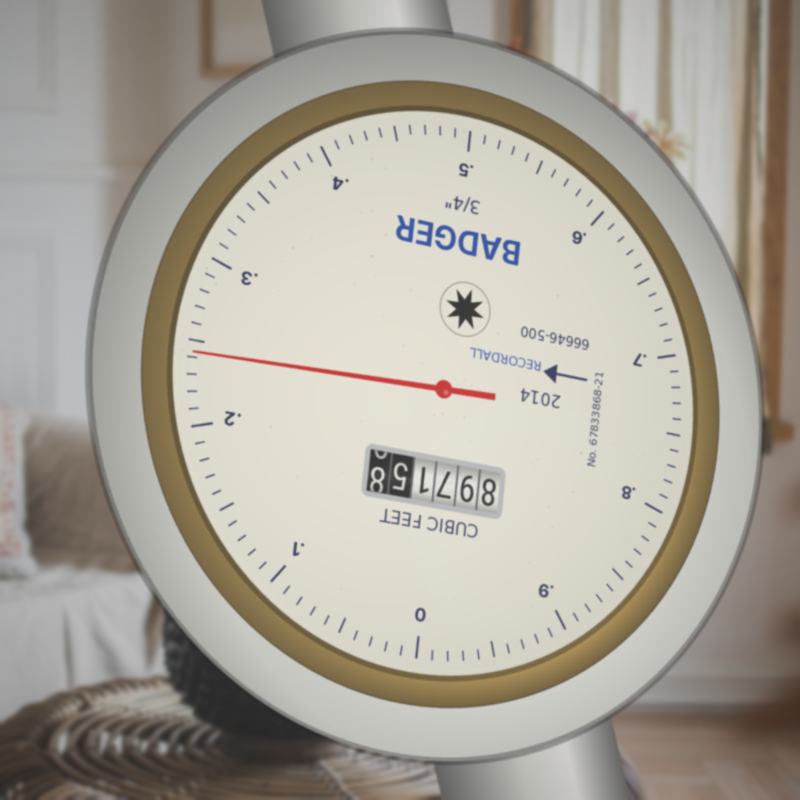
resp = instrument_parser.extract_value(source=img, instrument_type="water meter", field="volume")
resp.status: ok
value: 897158.24 ft³
